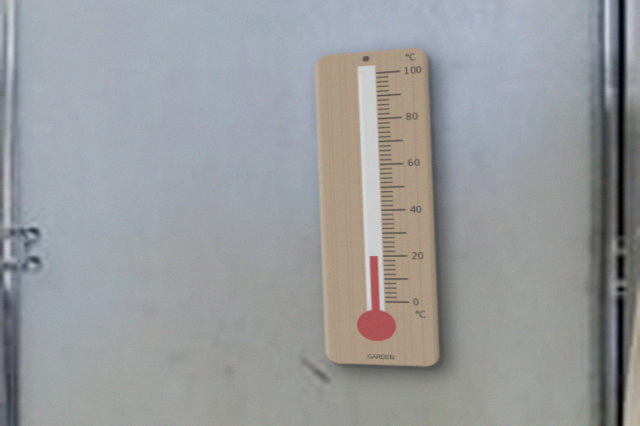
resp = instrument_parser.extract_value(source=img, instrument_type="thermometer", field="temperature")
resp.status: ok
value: 20 °C
